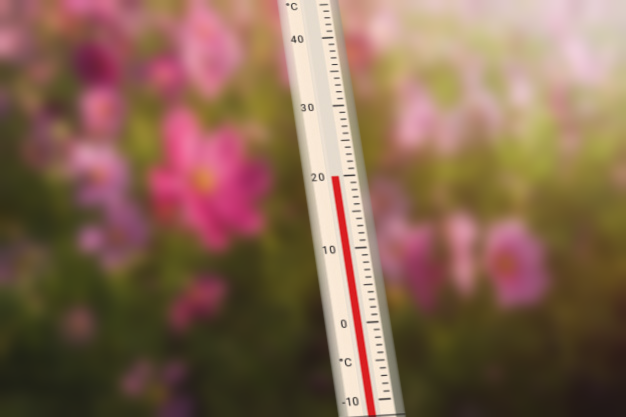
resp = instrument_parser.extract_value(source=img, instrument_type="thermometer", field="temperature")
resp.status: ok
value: 20 °C
